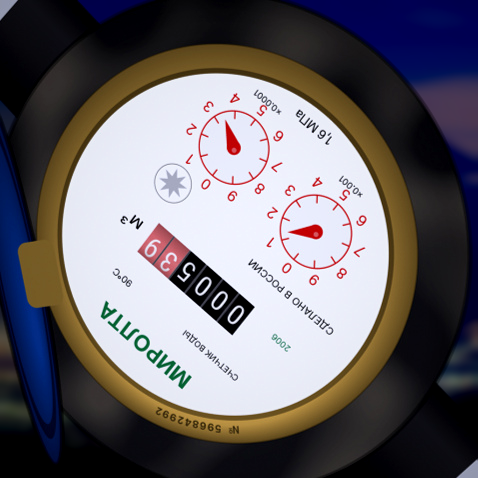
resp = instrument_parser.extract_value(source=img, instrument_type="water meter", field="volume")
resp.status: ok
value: 5.3913 m³
